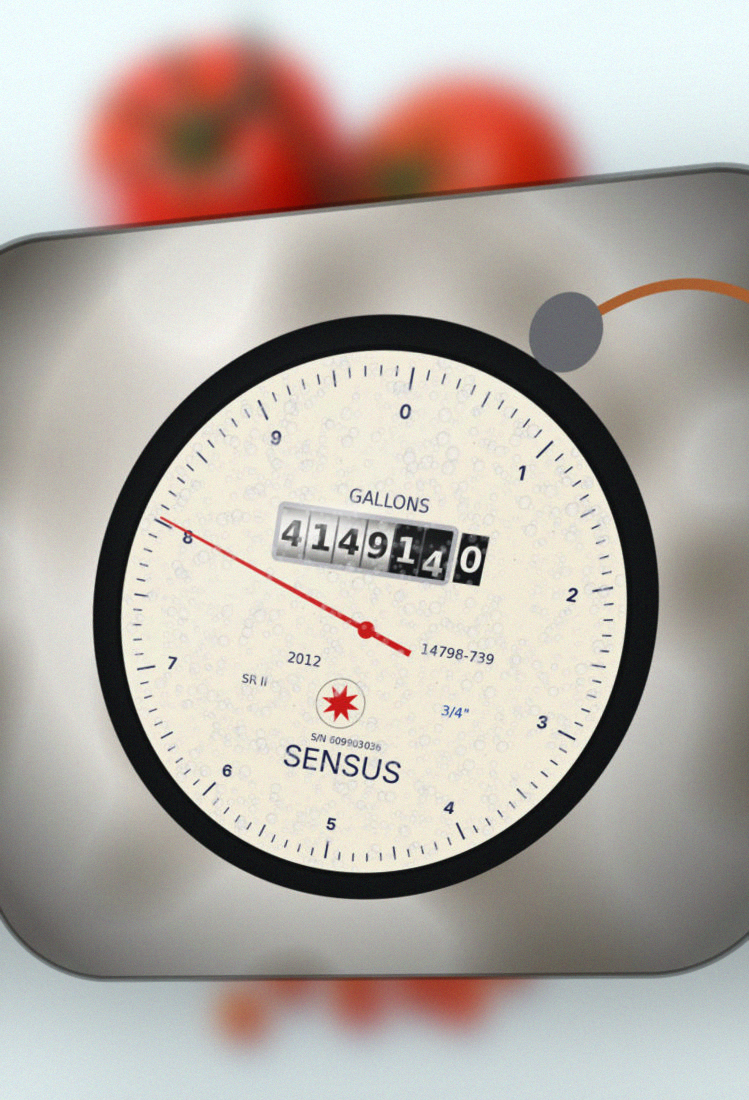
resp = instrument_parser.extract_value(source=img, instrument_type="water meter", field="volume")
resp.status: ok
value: 4149138.0 gal
